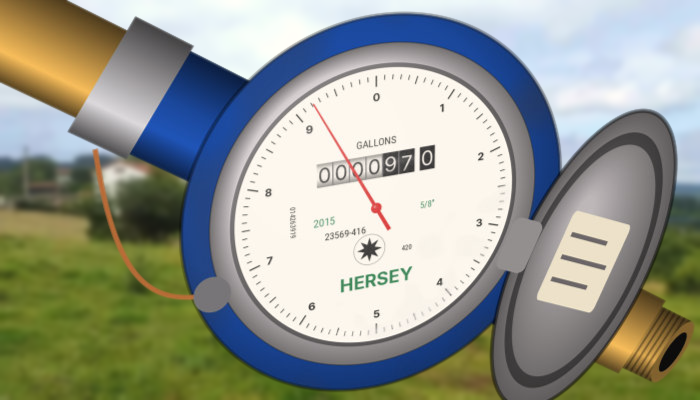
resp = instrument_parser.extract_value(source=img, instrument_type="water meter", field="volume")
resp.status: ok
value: 969.2 gal
